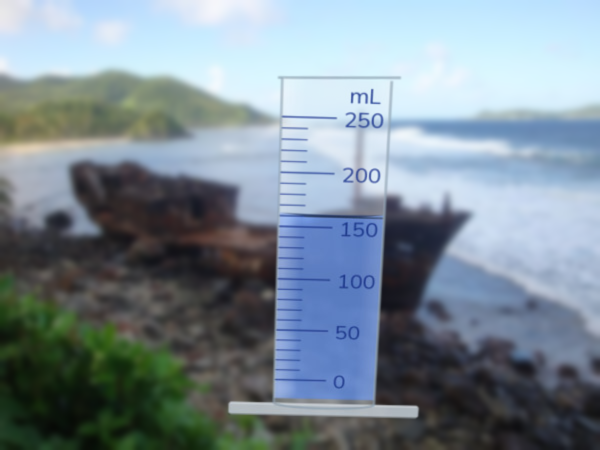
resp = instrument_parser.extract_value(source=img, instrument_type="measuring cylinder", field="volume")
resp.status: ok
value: 160 mL
